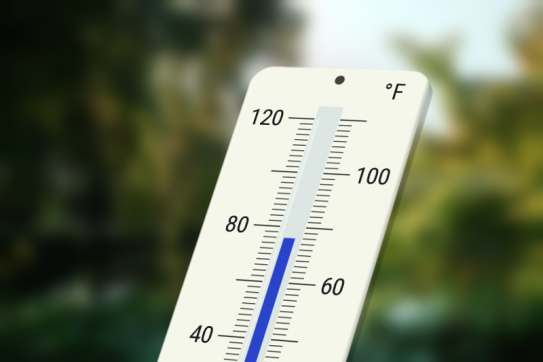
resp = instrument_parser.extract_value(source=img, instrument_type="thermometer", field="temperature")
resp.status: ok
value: 76 °F
